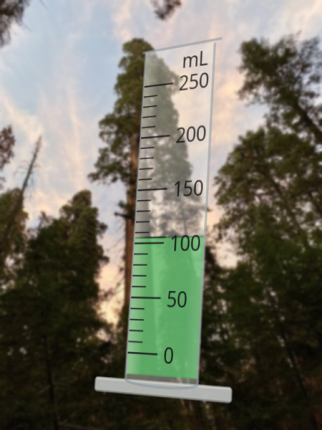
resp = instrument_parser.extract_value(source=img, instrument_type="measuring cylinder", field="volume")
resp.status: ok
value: 105 mL
